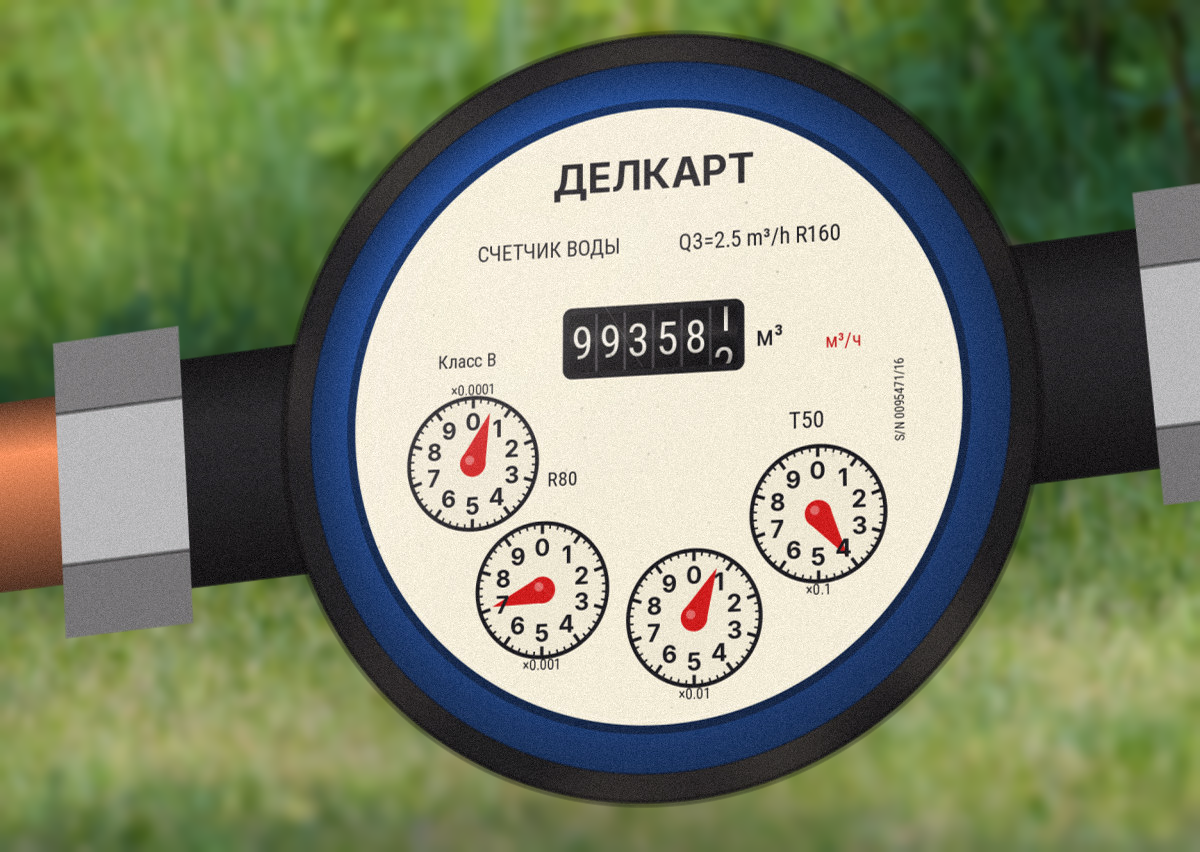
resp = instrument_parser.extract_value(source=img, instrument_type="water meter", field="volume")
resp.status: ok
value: 993581.4070 m³
